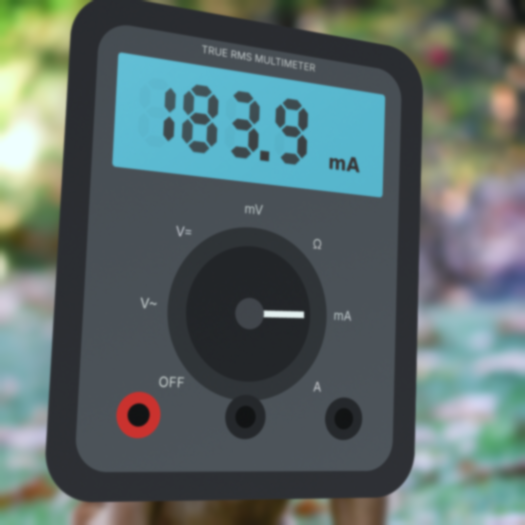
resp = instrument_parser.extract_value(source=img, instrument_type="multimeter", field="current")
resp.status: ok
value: 183.9 mA
